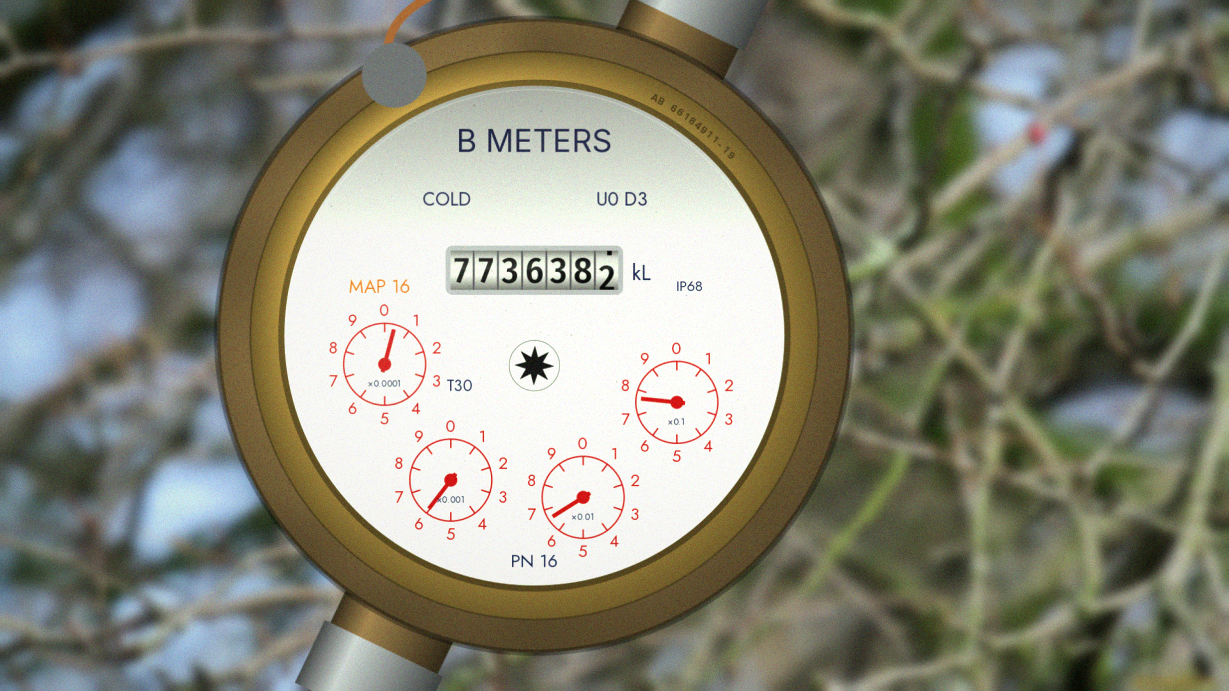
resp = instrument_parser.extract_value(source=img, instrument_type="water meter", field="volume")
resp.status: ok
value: 7736381.7660 kL
